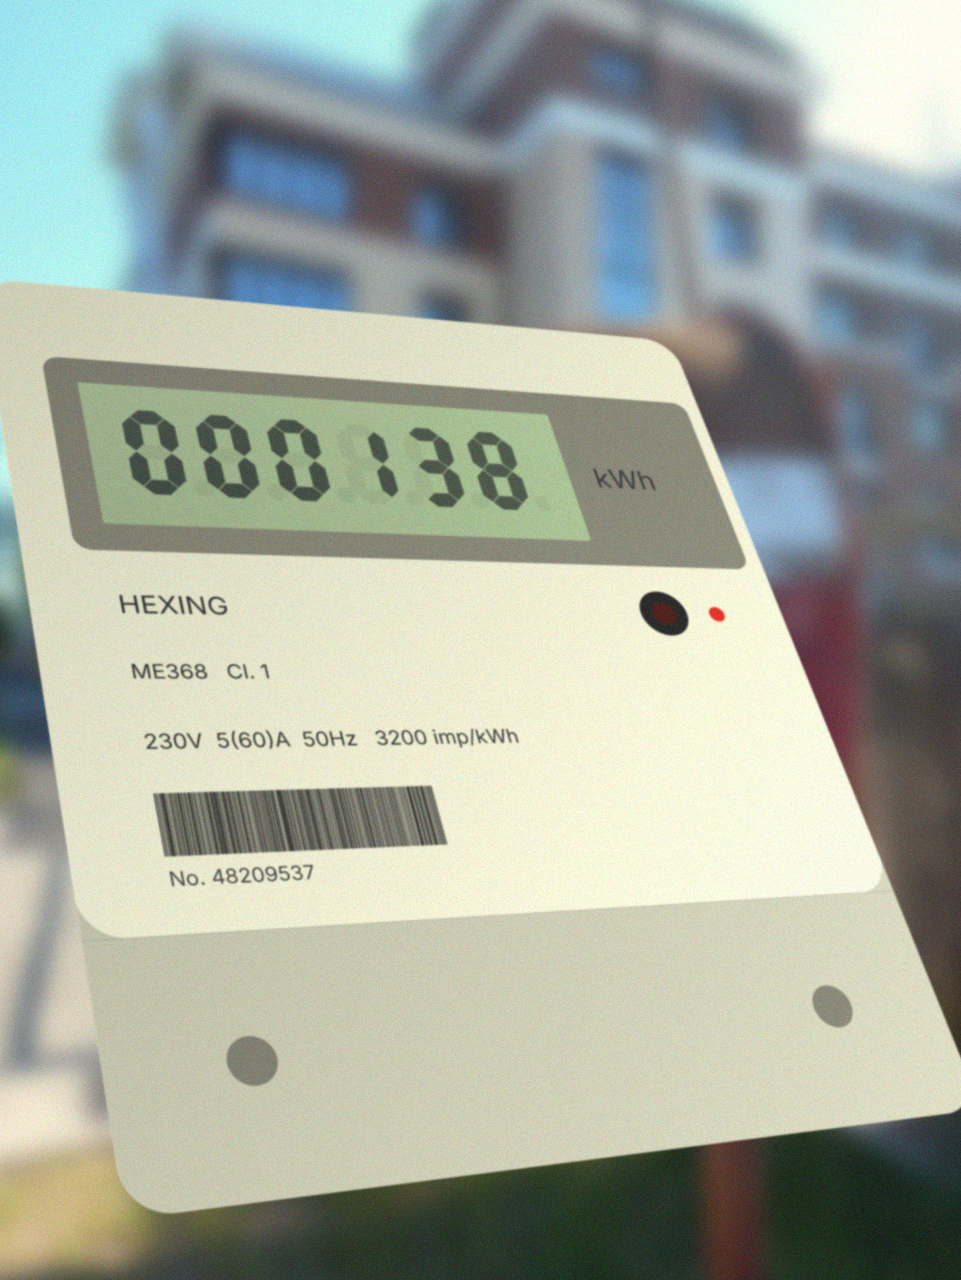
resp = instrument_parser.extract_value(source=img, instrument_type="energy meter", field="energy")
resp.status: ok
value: 138 kWh
